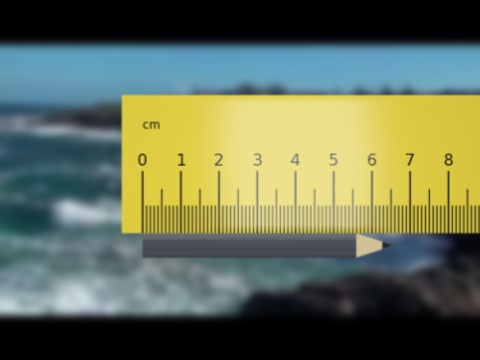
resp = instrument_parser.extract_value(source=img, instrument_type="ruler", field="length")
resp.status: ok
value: 6.5 cm
